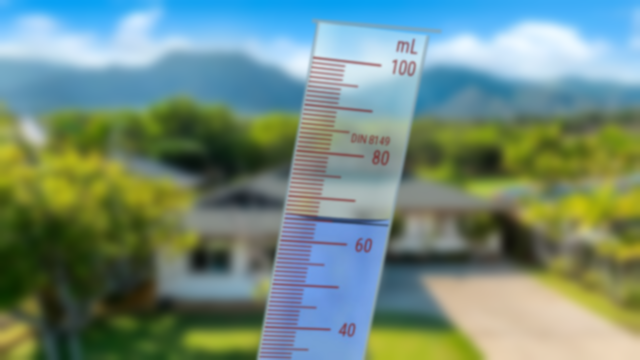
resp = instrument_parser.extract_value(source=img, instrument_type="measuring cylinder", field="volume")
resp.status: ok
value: 65 mL
